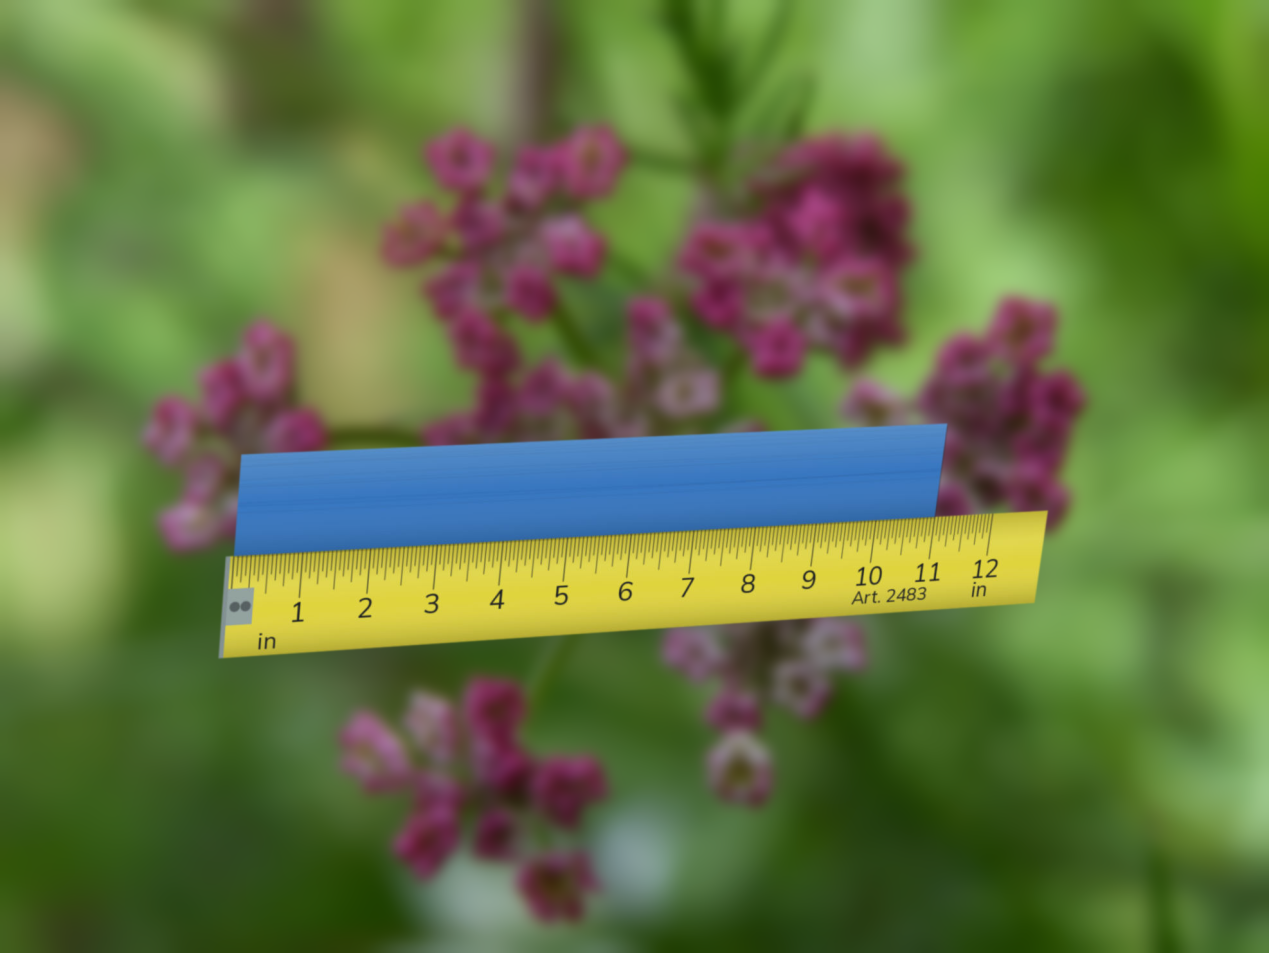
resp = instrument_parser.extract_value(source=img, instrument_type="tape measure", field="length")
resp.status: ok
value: 11 in
